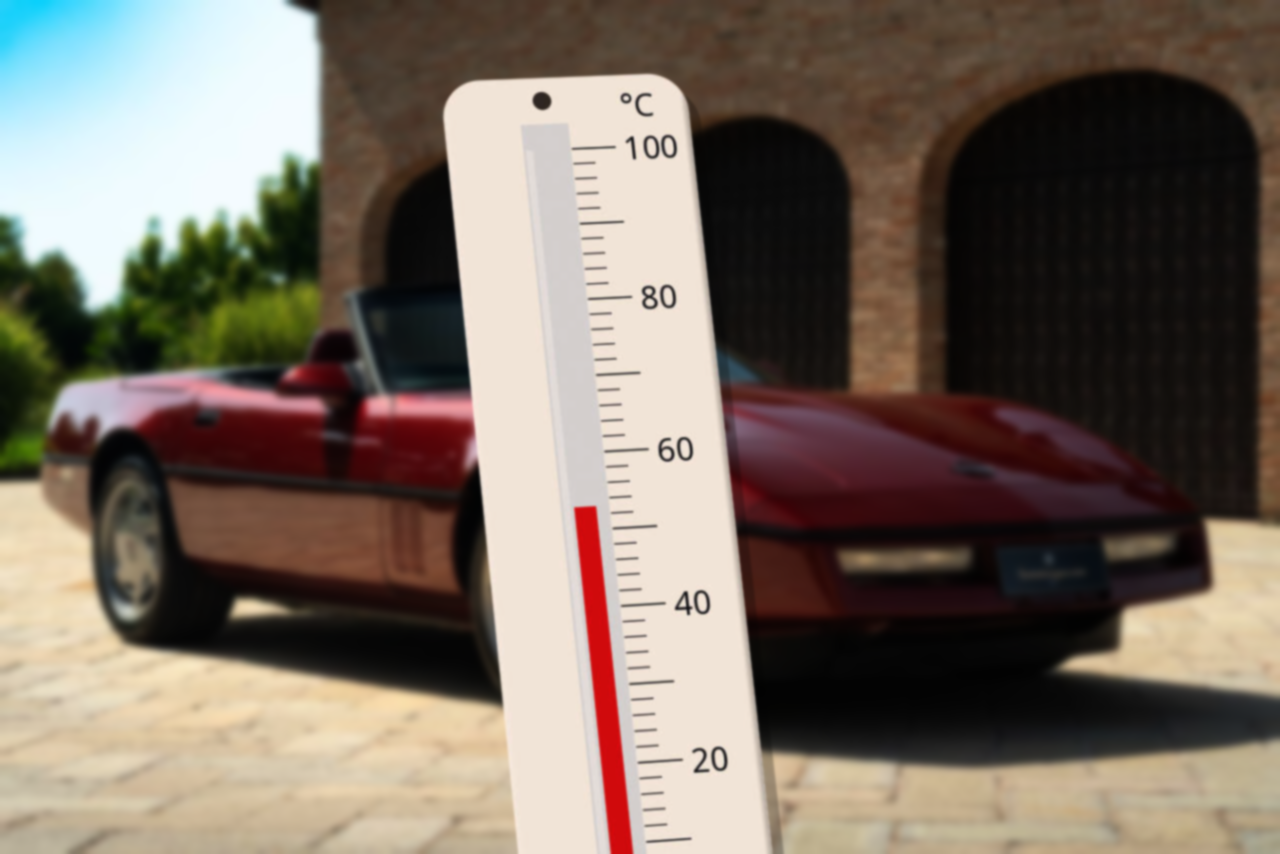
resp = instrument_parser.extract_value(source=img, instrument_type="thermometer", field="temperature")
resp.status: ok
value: 53 °C
